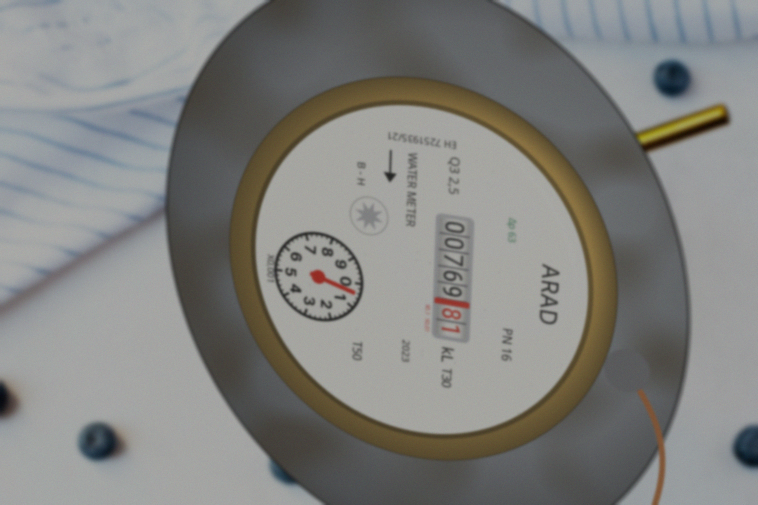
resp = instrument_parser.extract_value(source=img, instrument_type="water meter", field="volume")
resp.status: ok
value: 769.810 kL
